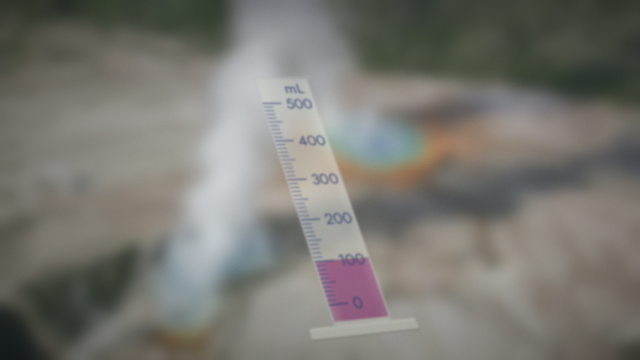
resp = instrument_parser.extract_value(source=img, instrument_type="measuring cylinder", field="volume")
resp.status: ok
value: 100 mL
